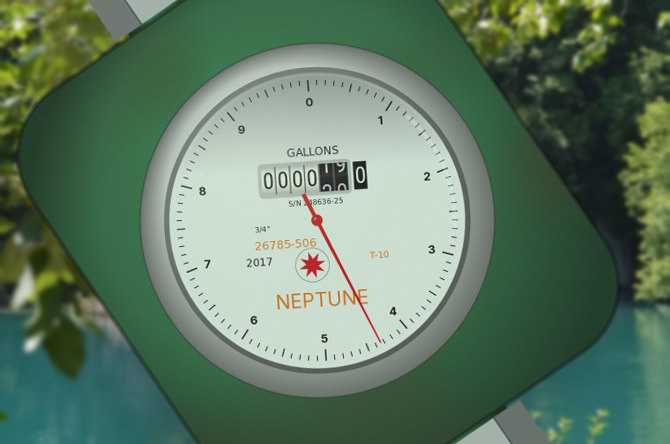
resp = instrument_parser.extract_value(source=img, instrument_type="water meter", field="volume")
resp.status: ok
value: 194.3 gal
